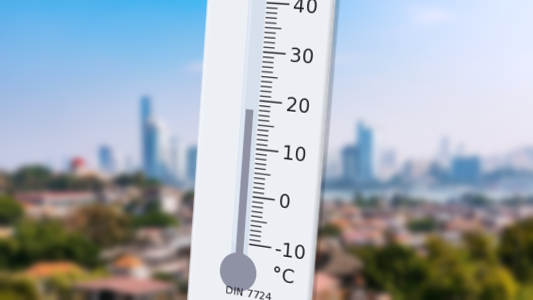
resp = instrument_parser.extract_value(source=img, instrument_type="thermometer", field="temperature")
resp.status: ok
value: 18 °C
